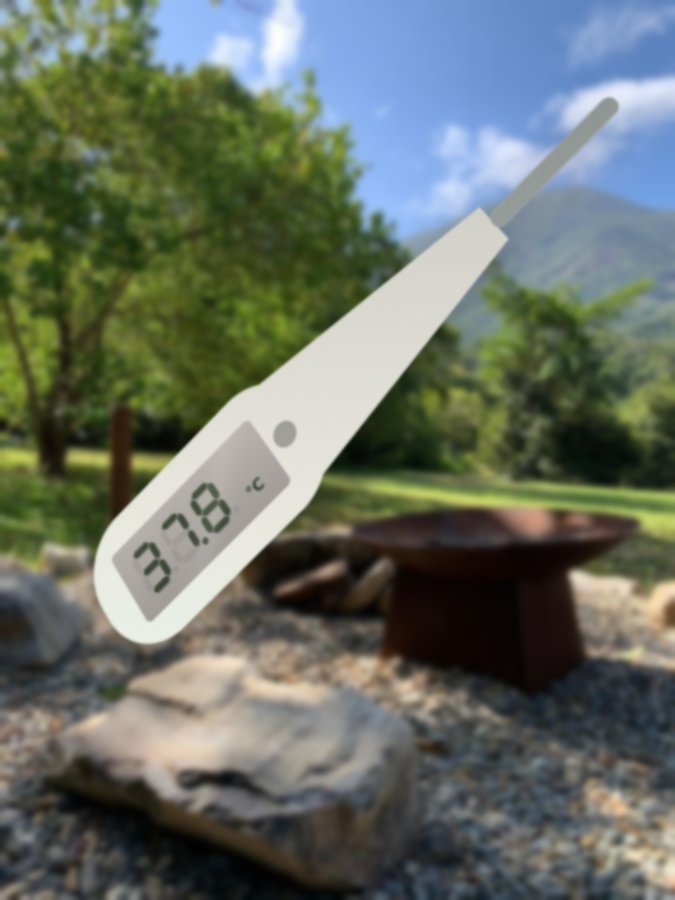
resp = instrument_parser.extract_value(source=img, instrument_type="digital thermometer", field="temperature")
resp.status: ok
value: 37.8 °C
